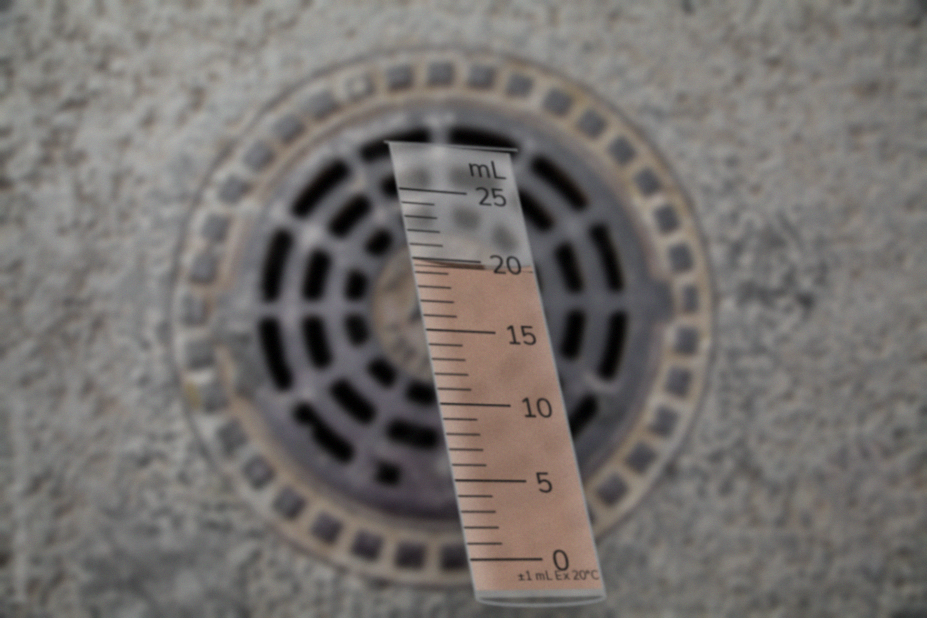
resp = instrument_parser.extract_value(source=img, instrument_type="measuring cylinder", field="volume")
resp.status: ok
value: 19.5 mL
